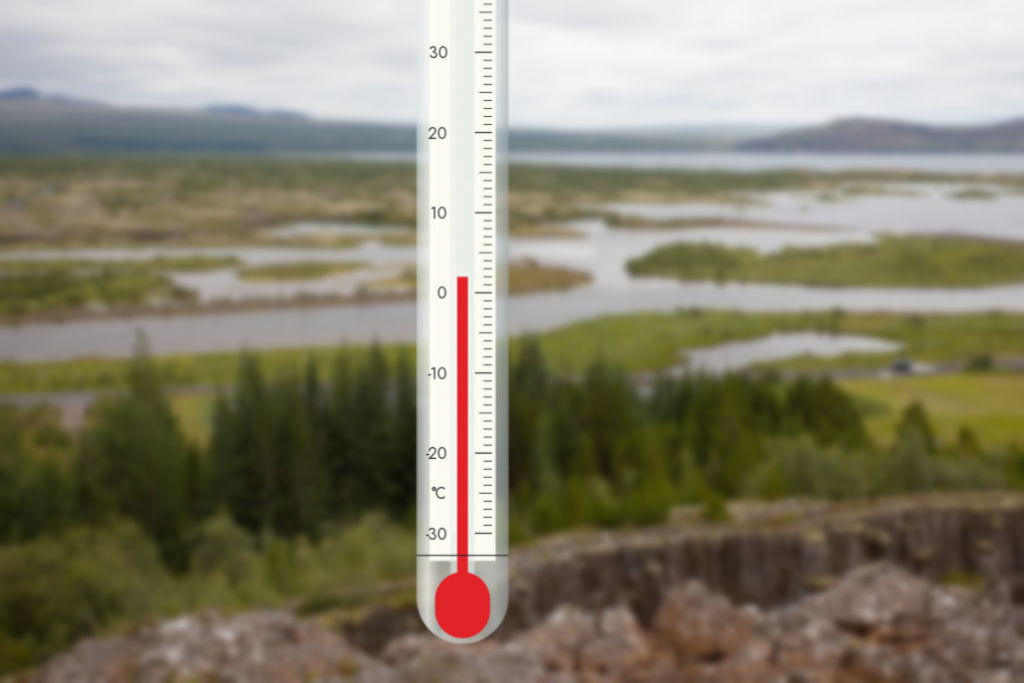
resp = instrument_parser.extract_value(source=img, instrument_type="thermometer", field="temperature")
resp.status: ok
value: 2 °C
